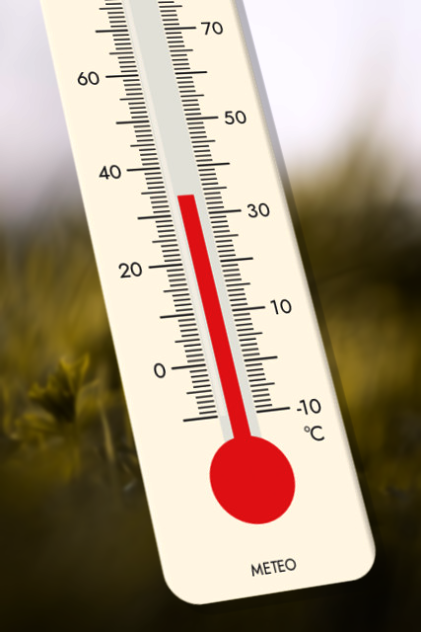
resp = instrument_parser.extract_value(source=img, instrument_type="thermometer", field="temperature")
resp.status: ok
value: 34 °C
